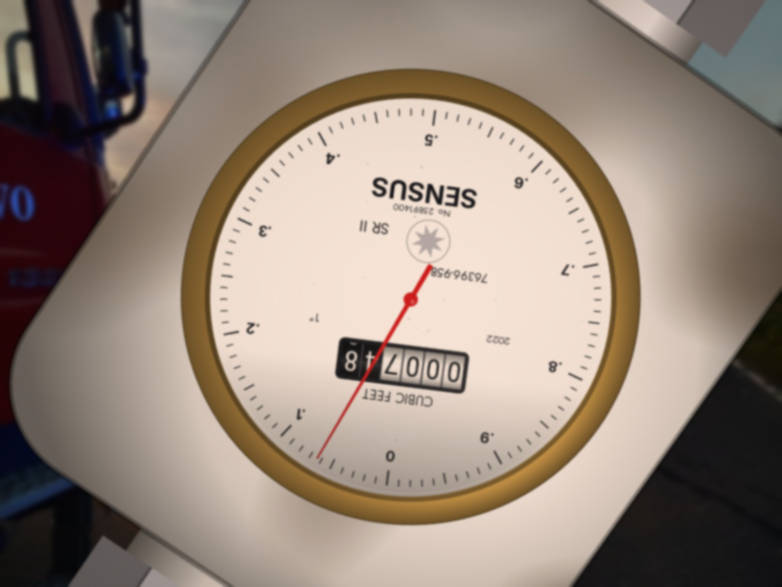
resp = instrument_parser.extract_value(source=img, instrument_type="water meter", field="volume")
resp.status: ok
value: 748.06 ft³
